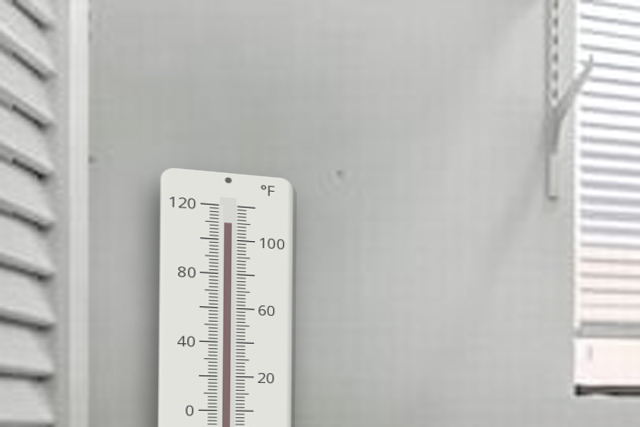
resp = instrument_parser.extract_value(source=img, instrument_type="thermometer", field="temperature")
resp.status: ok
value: 110 °F
